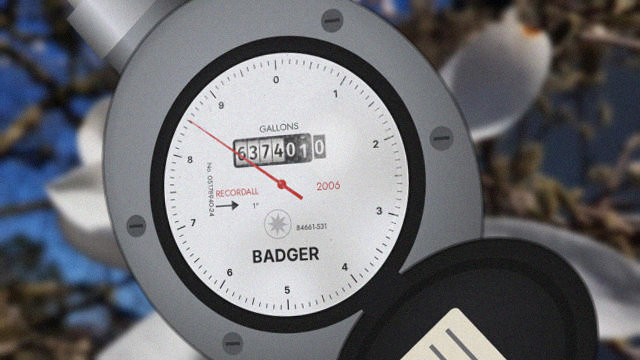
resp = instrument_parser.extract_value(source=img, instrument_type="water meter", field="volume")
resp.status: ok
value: 6374008.5 gal
